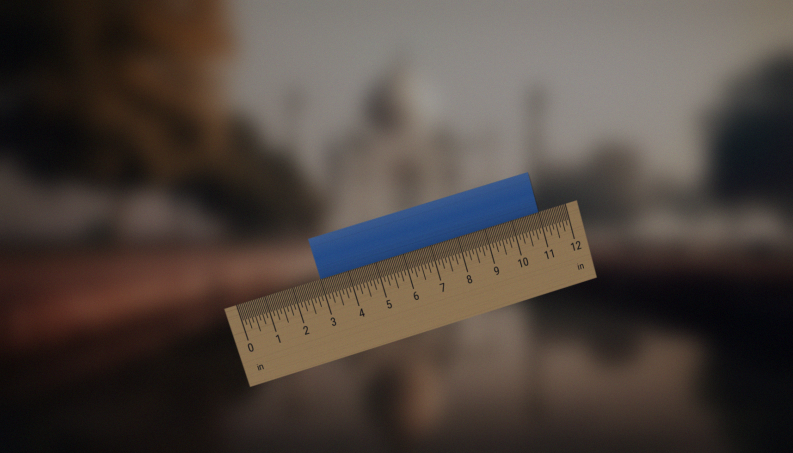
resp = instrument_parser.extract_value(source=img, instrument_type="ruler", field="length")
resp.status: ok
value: 8 in
